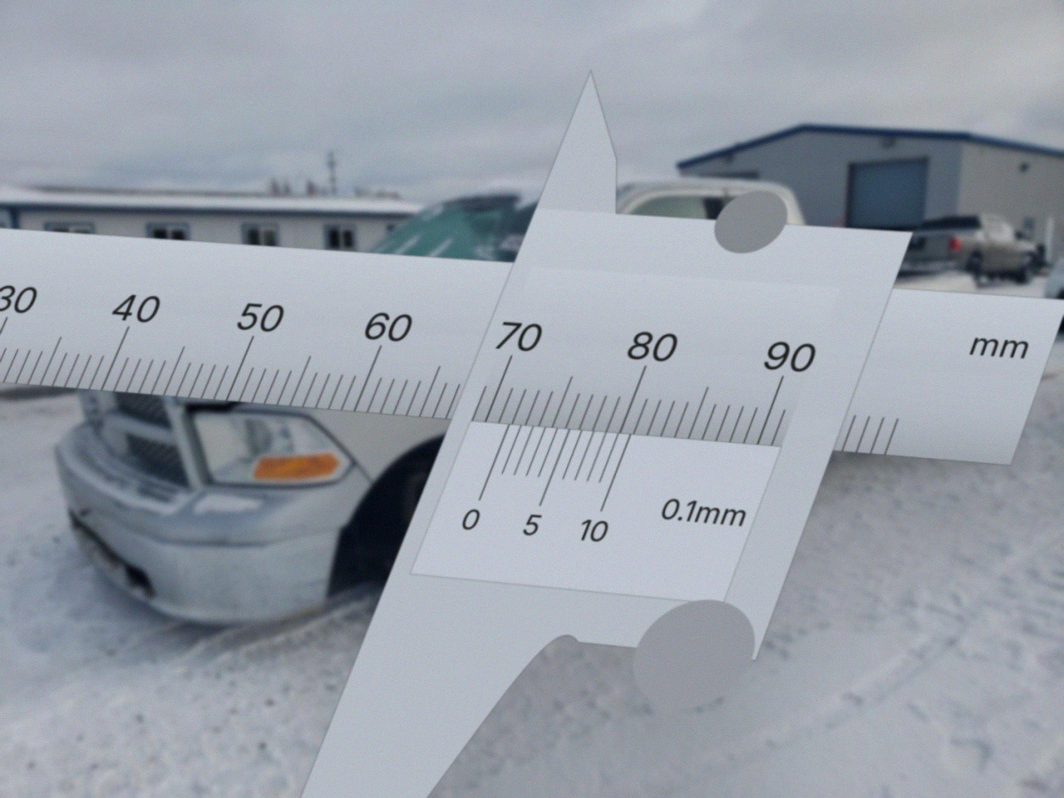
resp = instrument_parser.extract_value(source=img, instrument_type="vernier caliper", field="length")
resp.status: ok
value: 71.8 mm
